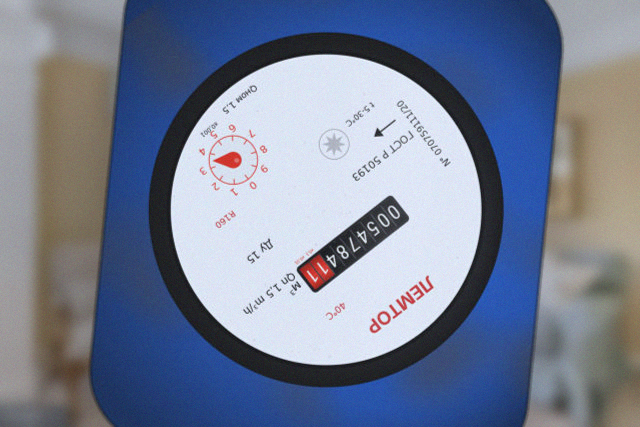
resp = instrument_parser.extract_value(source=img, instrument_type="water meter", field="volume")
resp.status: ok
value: 54784.113 m³
